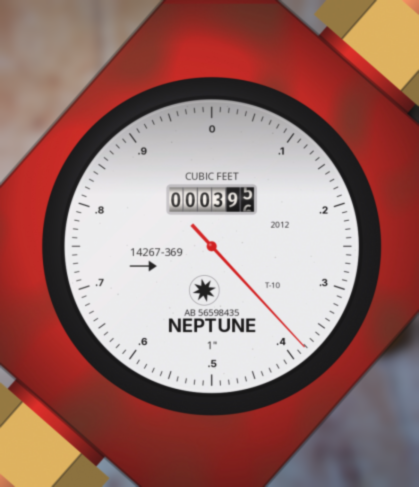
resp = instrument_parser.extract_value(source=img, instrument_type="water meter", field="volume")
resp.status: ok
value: 395.38 ft³
